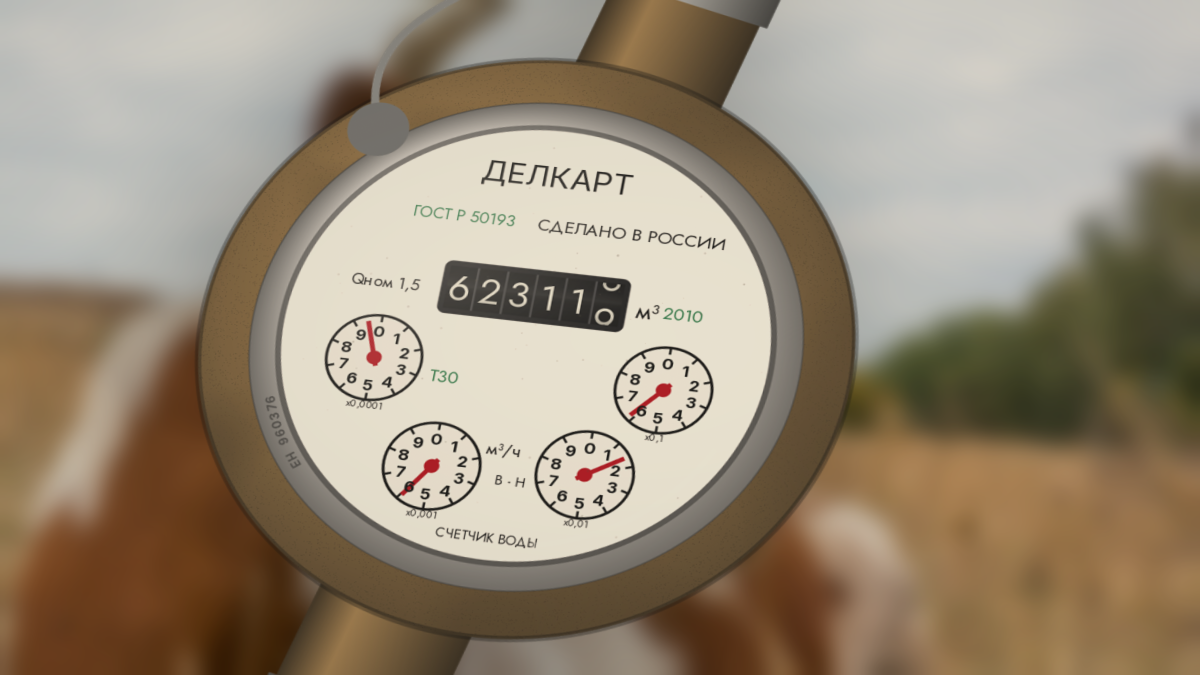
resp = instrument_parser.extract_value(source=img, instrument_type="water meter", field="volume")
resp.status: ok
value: 623118.6159 m³
